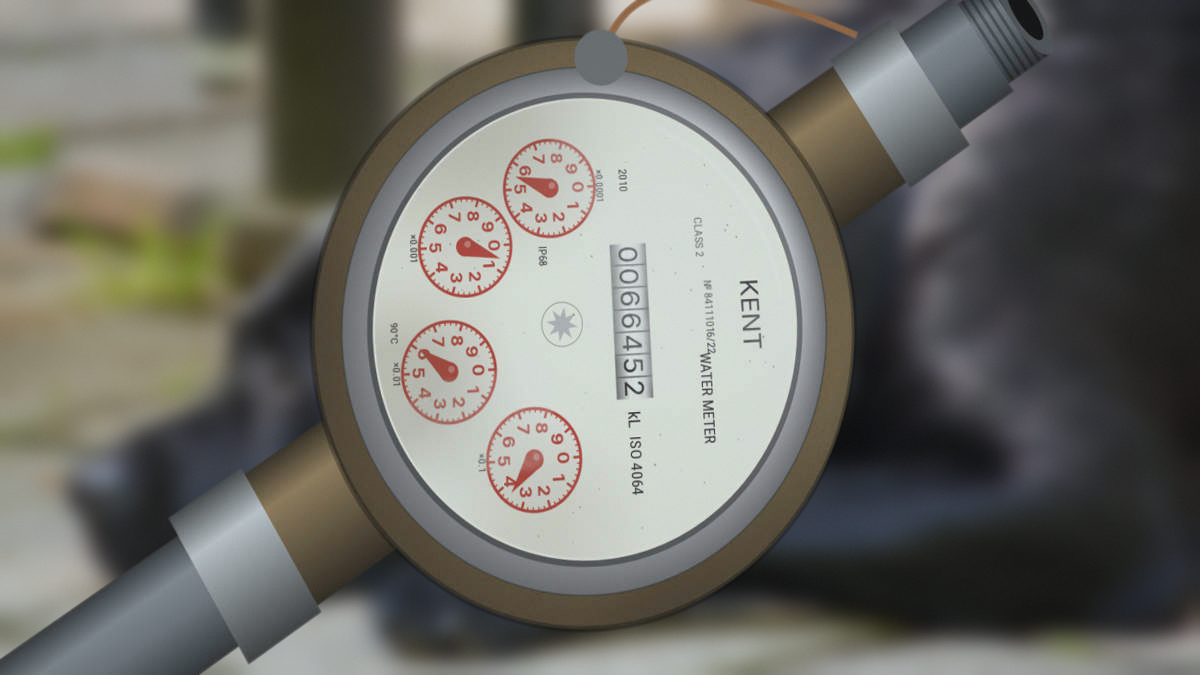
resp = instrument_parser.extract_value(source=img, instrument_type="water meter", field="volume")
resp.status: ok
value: 66452.3605 kL
